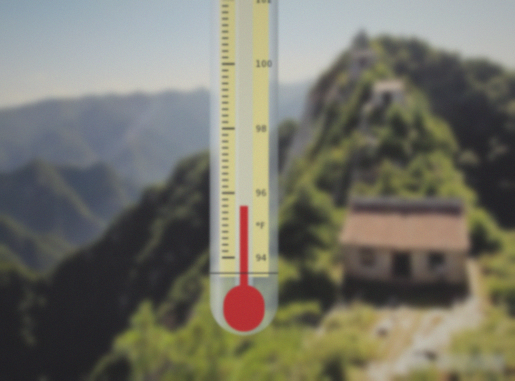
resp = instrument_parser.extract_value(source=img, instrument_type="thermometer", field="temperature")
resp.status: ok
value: 95.6 °F
